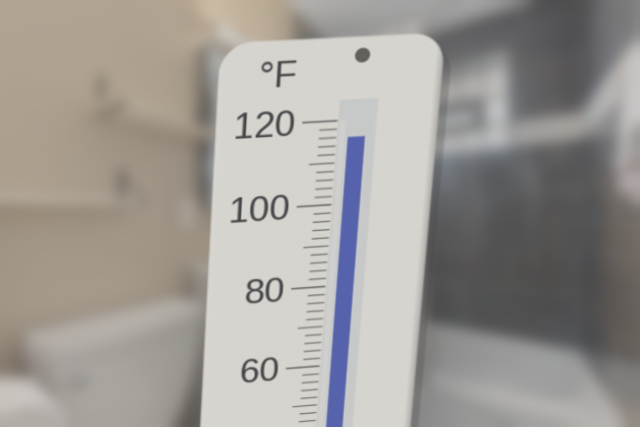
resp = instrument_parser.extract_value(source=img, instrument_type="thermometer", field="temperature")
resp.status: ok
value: 116 °F
